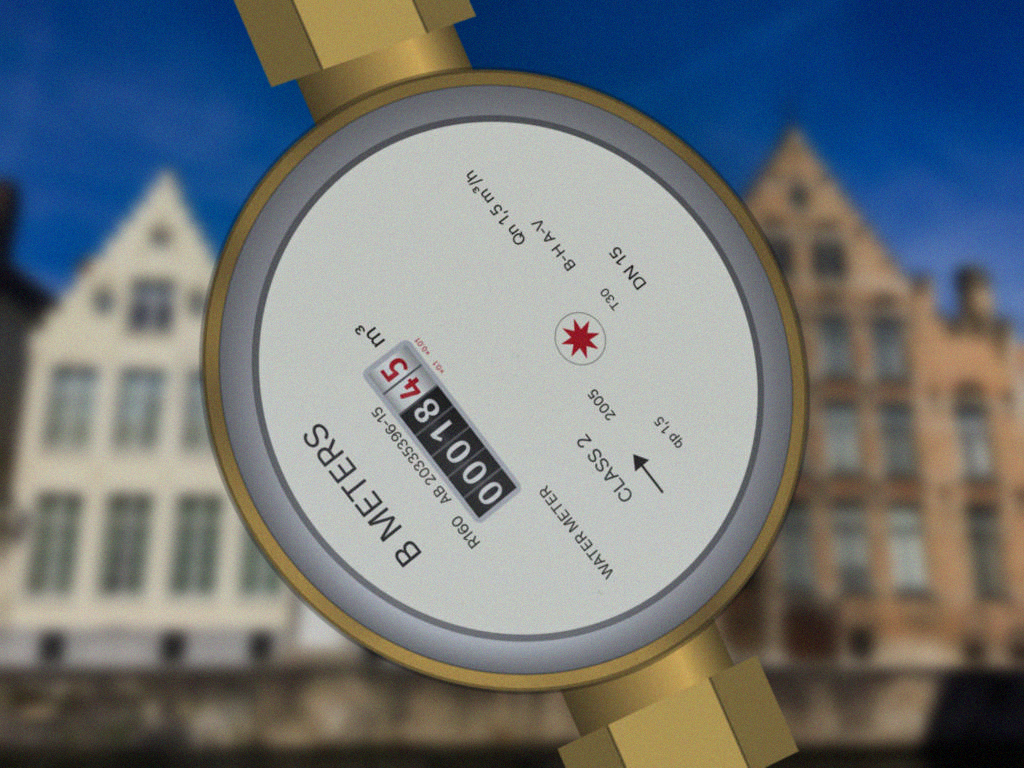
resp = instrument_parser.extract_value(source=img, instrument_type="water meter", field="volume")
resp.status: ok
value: 18.45 m³
